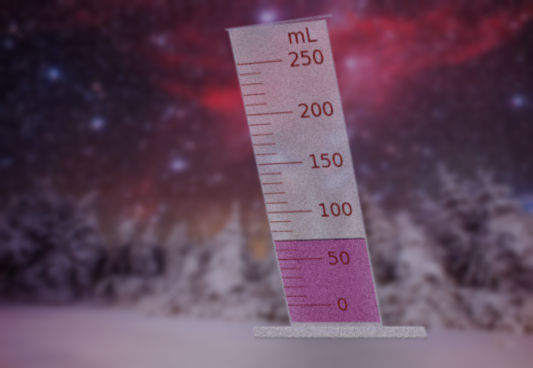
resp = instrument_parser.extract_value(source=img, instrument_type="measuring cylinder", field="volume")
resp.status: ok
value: 70 mL
